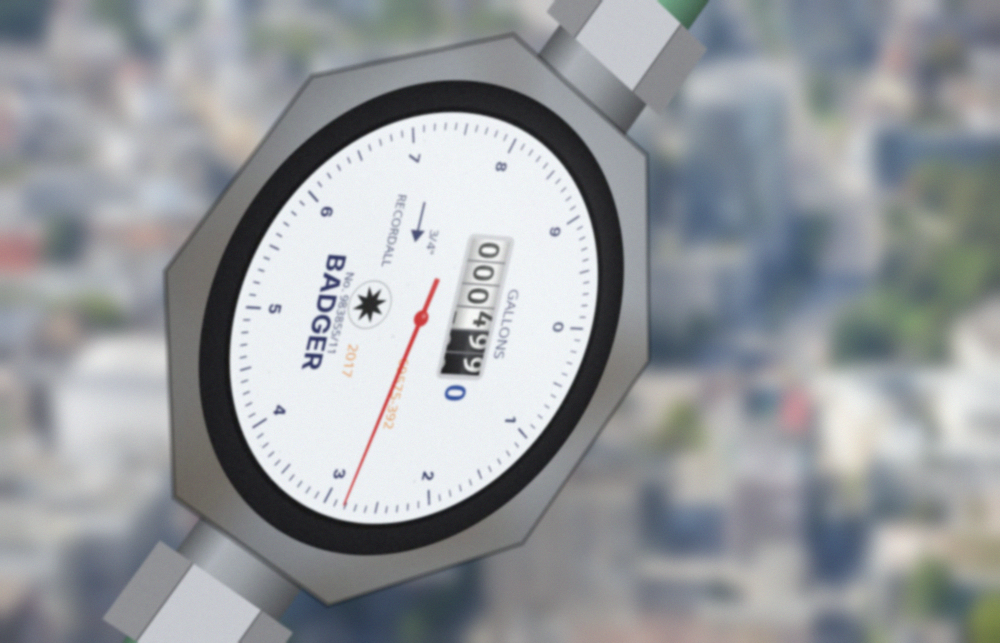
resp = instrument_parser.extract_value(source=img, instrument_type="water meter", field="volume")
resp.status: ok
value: 4992.8 gal
